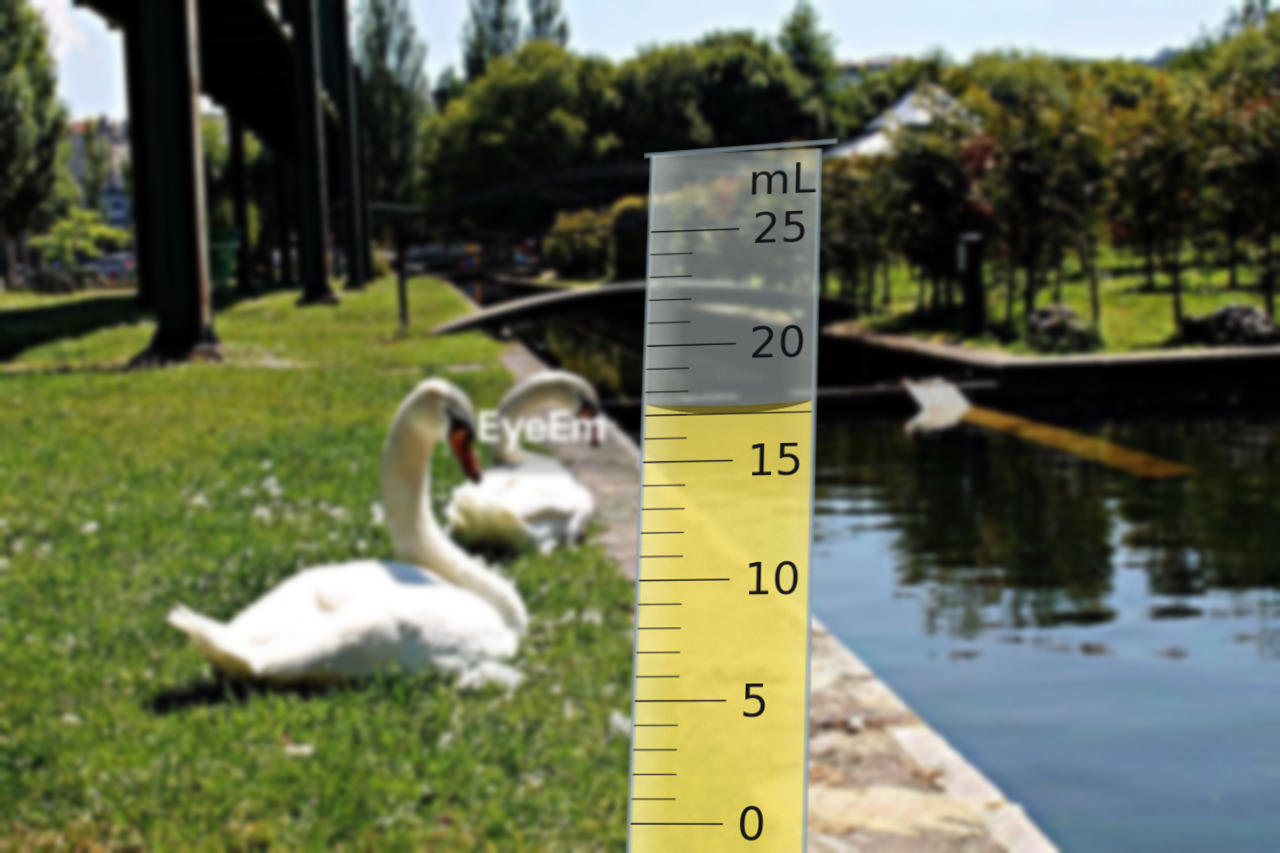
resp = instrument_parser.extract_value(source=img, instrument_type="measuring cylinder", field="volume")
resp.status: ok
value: 17 mL
